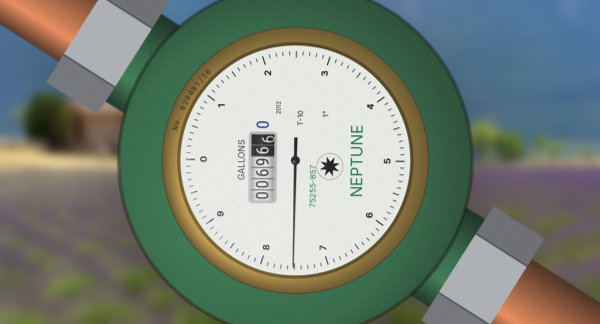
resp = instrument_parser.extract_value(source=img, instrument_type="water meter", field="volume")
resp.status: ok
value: 69657.5 gal
